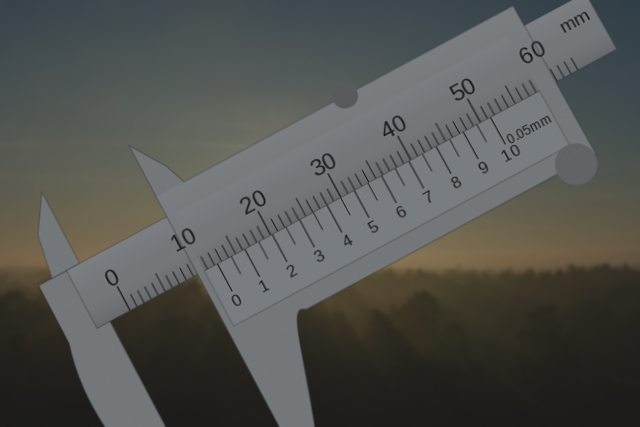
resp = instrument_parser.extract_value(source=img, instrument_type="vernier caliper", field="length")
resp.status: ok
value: 12.4 mm
